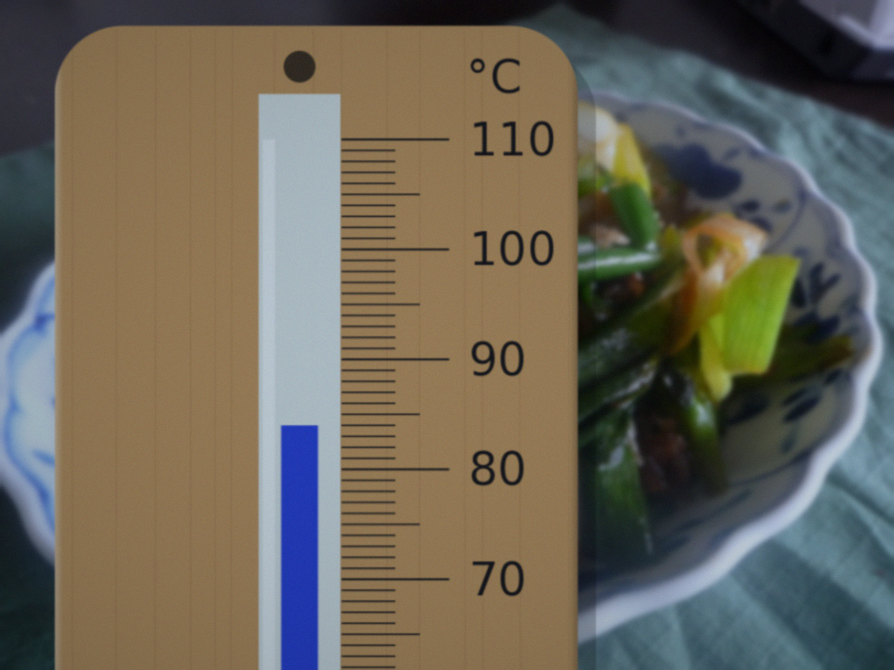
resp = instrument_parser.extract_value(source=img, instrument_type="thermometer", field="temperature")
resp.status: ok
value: 84 °C
